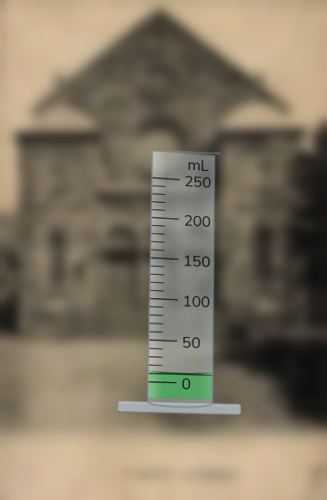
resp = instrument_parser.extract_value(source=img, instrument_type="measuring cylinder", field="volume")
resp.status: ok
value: 10 mL
